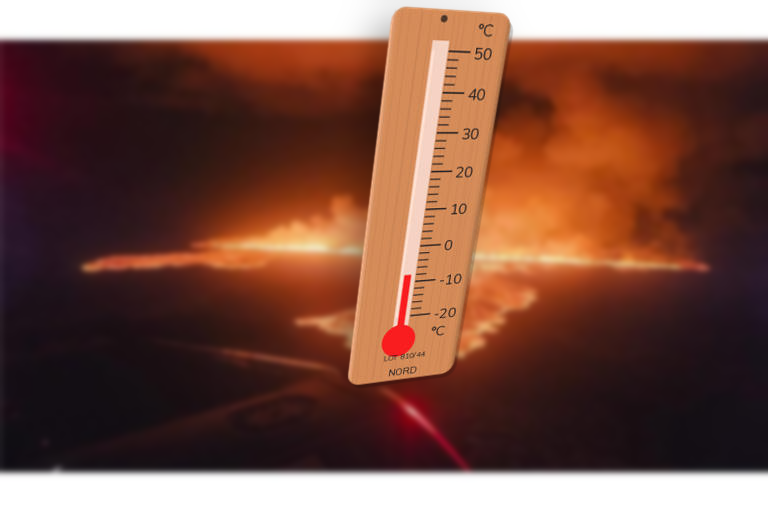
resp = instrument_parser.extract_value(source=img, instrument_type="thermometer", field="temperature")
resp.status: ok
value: -8 °C
